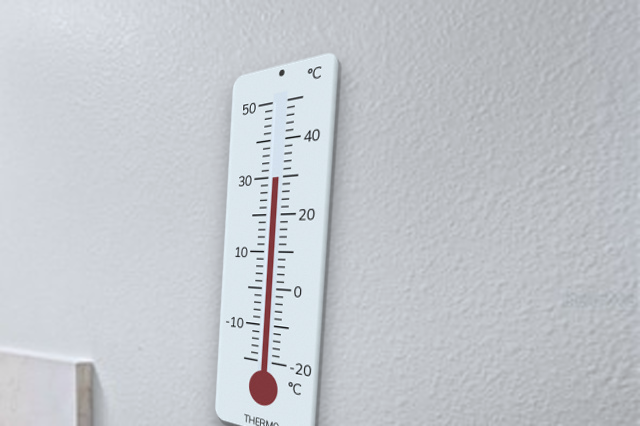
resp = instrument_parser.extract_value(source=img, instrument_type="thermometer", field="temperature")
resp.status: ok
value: 30 °C
